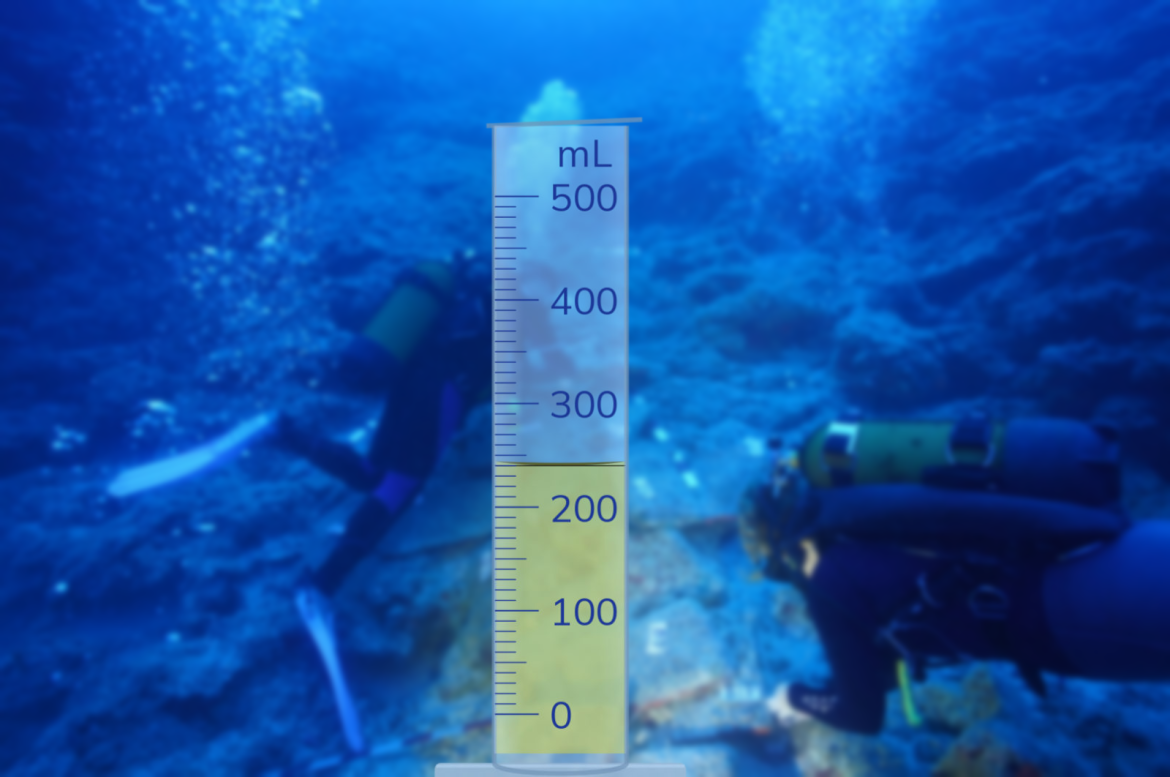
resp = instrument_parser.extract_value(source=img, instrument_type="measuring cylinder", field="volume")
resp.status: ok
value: 240 mL
